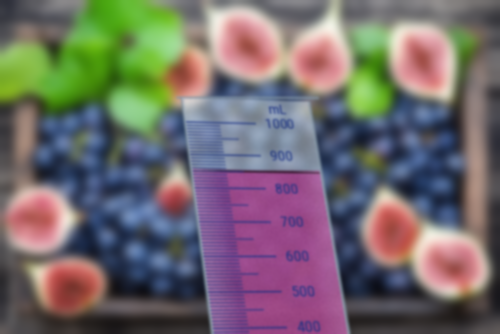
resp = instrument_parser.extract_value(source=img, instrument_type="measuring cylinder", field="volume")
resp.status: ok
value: 850 mL
